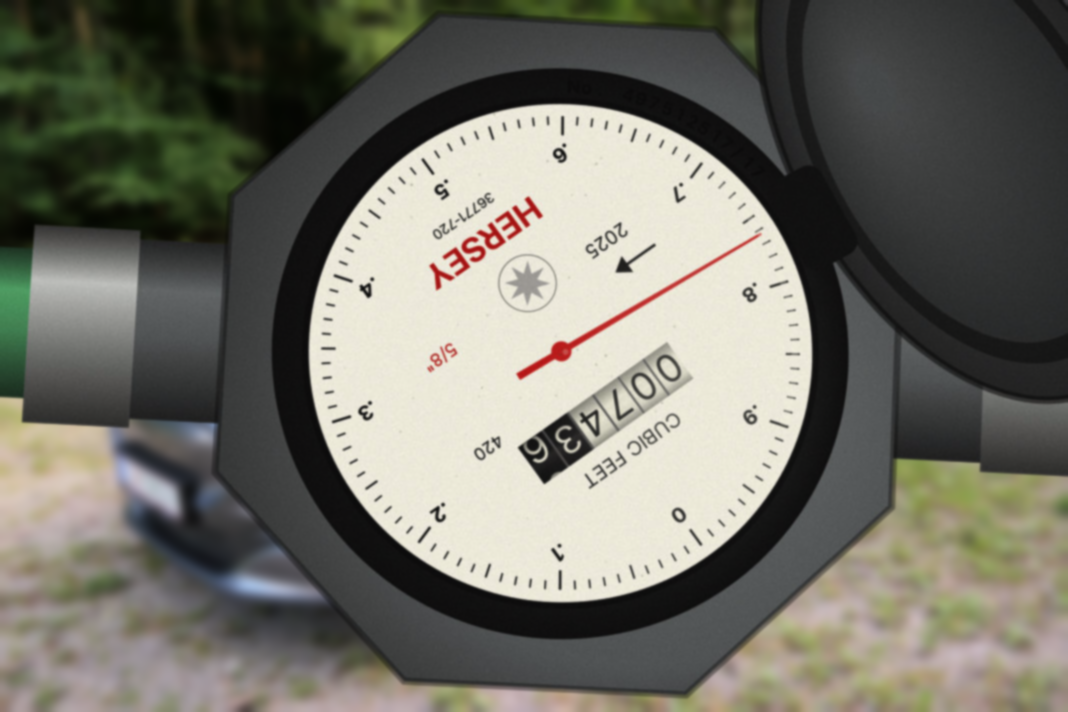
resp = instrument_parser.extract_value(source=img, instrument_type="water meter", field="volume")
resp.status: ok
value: 7435.76 ft³
